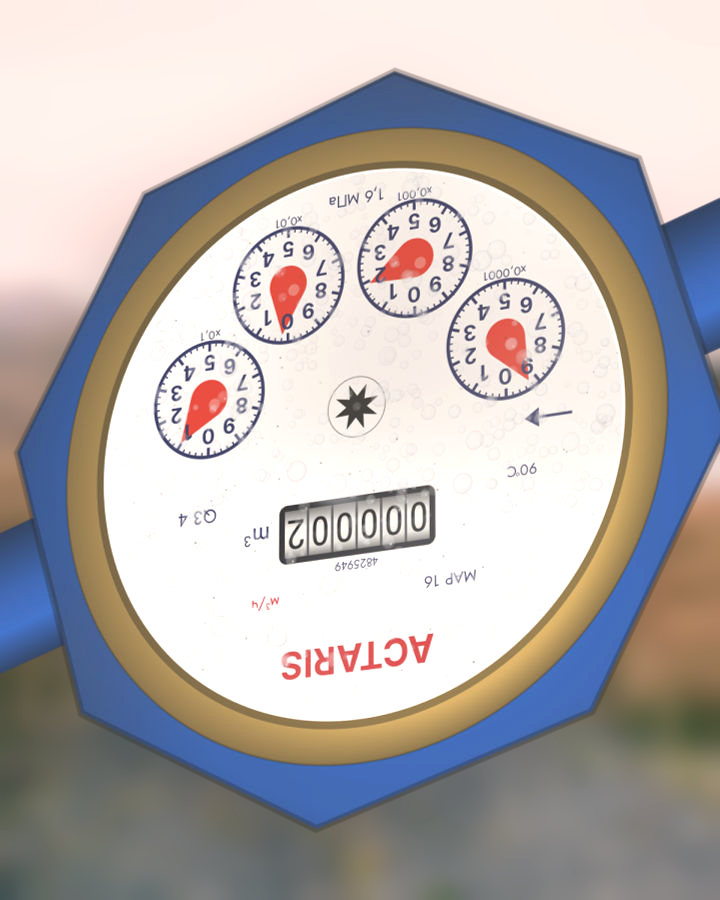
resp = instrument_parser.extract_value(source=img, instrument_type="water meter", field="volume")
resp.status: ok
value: 2.1019 m³
